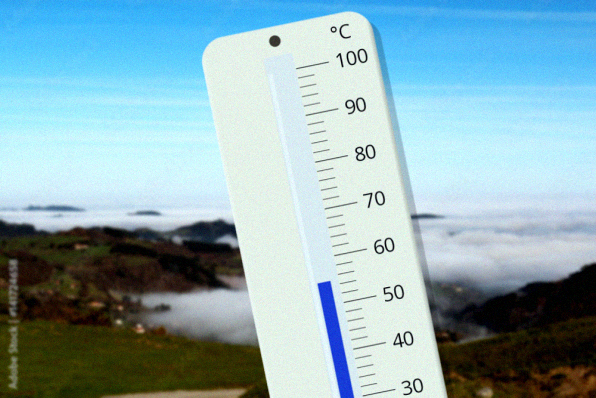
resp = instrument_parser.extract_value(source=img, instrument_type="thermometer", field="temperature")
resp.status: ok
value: 55 °C
